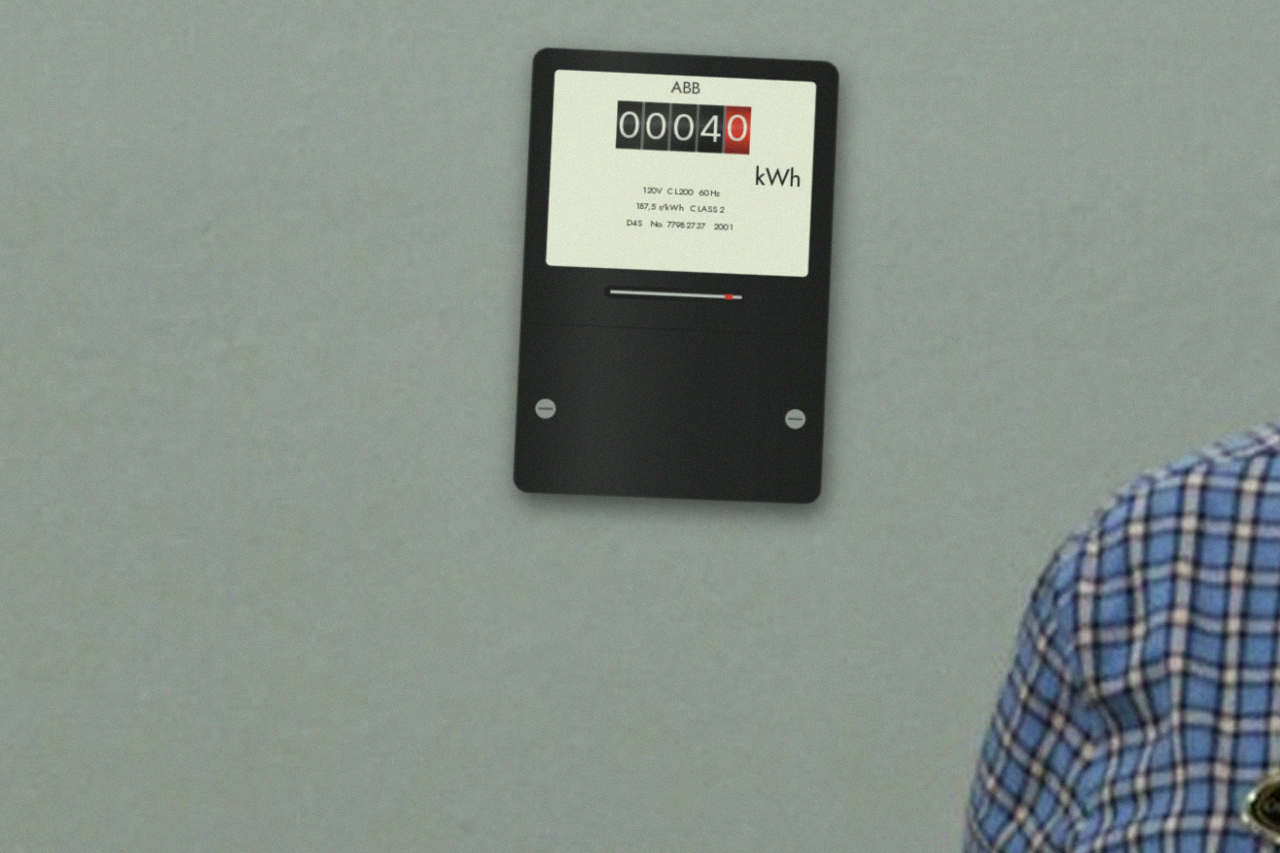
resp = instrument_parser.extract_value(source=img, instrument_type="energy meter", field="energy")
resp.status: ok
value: 4.0 kWh
